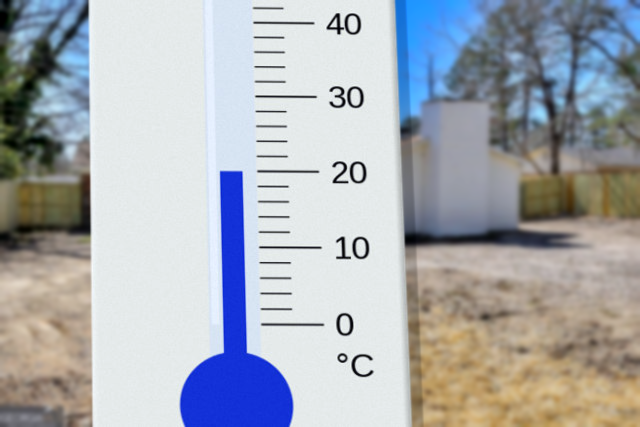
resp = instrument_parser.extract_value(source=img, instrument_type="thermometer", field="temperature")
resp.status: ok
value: 20 °C
